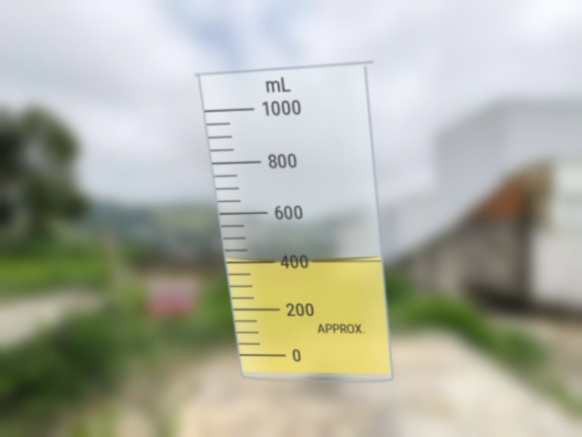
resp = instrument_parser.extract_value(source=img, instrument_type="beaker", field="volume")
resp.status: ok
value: 400 mL
